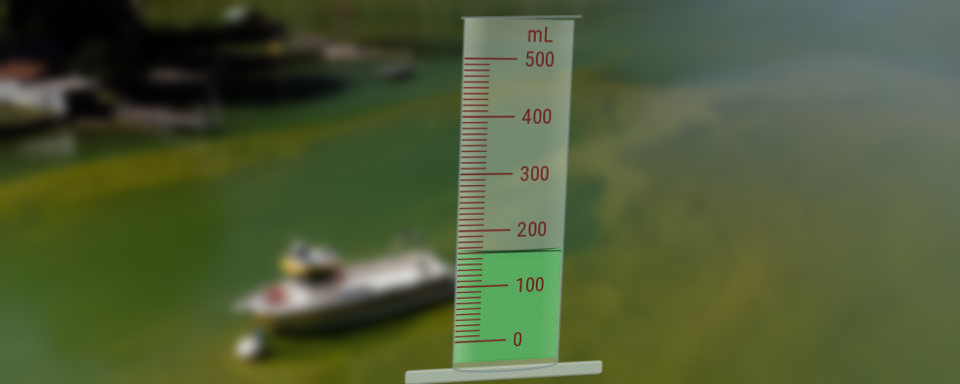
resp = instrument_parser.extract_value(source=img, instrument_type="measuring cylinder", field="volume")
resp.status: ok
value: 160 mL
